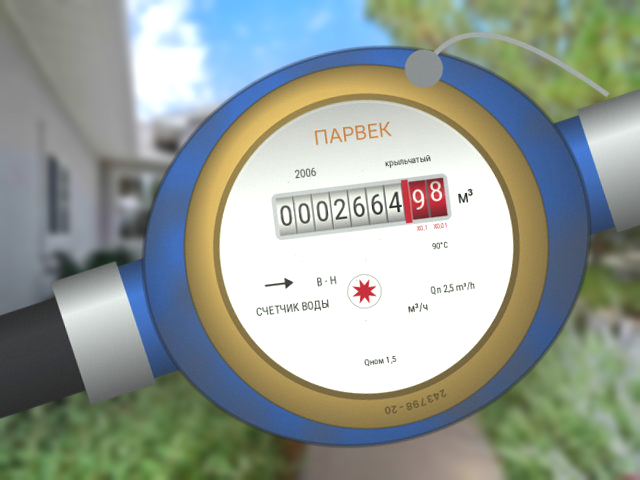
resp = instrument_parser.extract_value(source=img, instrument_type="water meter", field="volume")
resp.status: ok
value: 2664.98 m³
